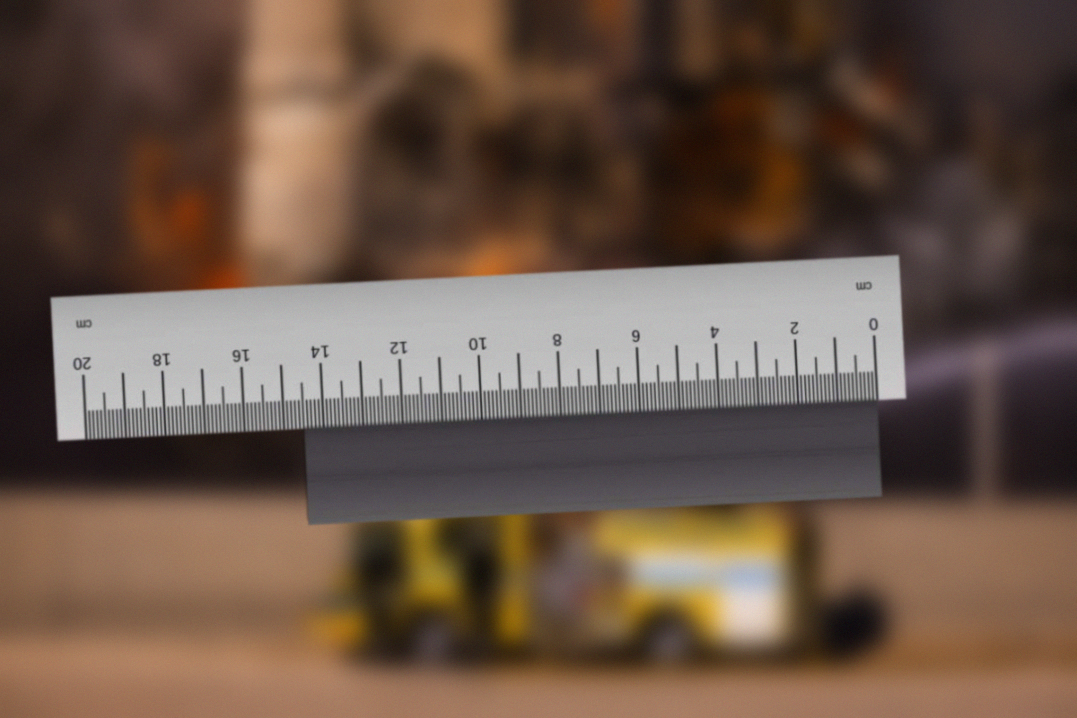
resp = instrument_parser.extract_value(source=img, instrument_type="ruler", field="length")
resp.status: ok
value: 14.5 cm
